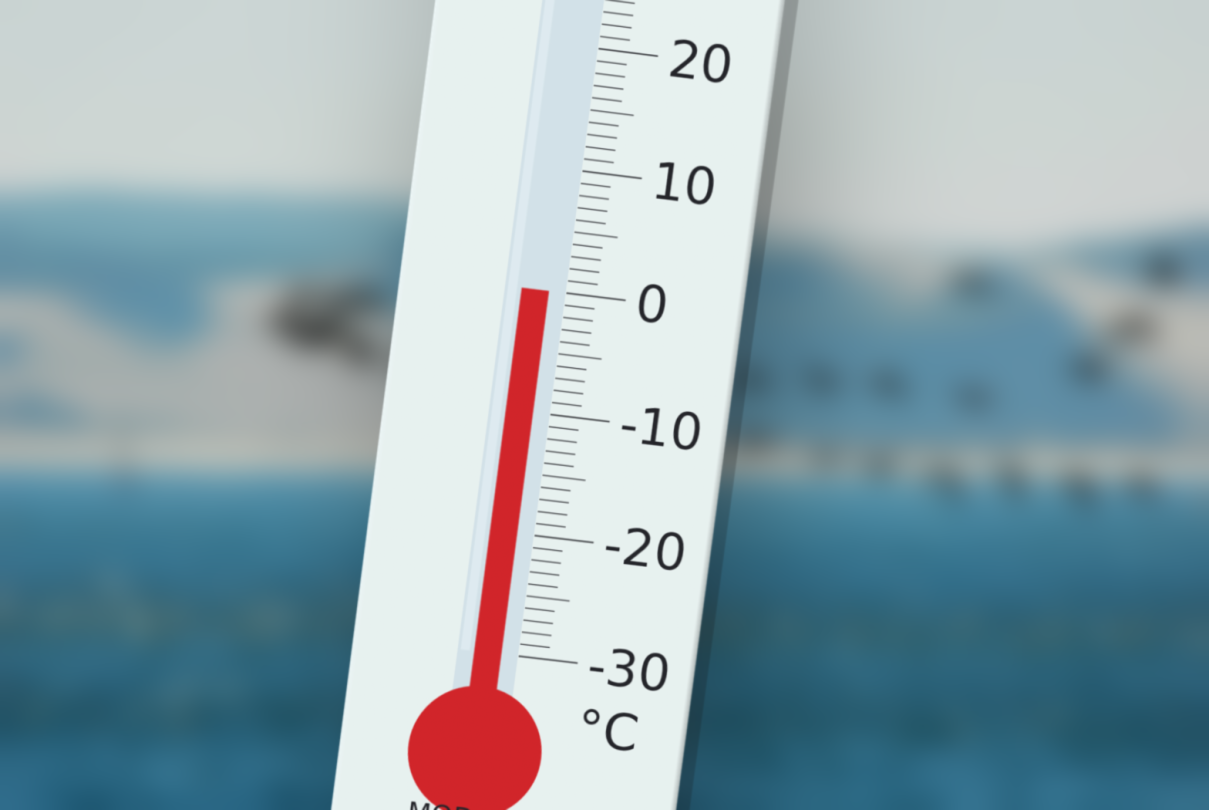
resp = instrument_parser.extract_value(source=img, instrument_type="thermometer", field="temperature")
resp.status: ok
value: 0 °C
